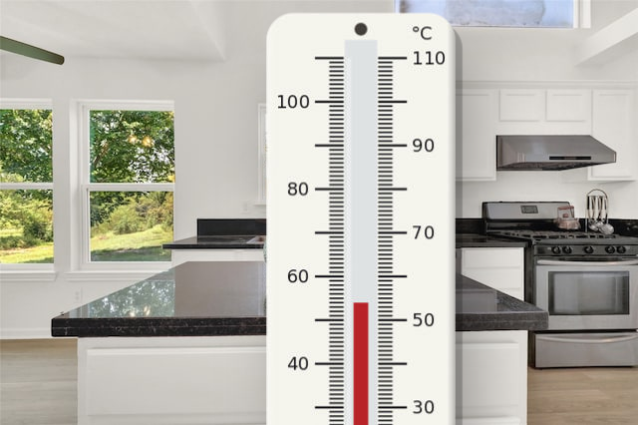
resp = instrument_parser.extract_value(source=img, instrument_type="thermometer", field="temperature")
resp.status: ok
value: 54 °C
